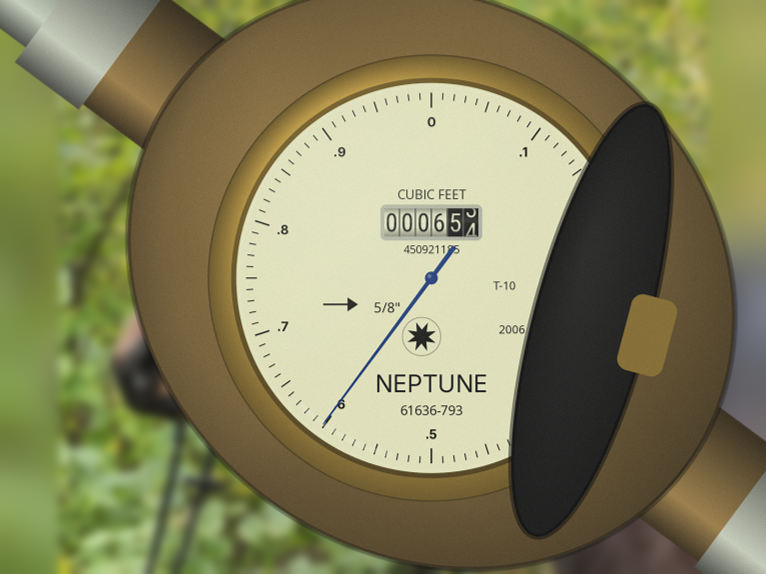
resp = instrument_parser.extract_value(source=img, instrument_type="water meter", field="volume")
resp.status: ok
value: 653.60 ft³
